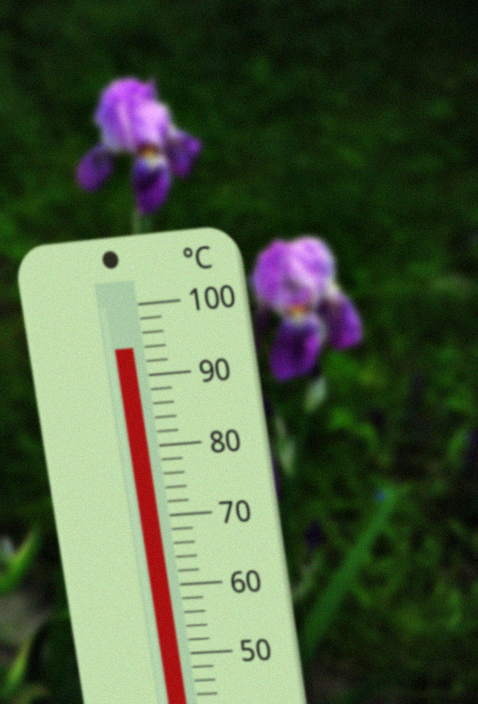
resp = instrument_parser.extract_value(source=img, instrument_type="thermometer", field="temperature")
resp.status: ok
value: 94 °C
